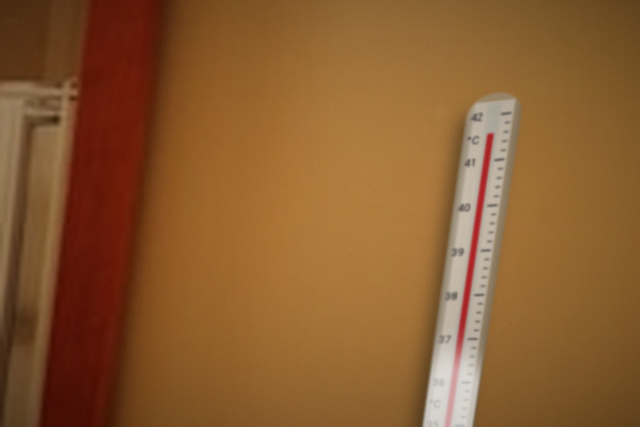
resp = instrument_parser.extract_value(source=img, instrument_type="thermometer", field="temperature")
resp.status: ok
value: 41.6 °C
